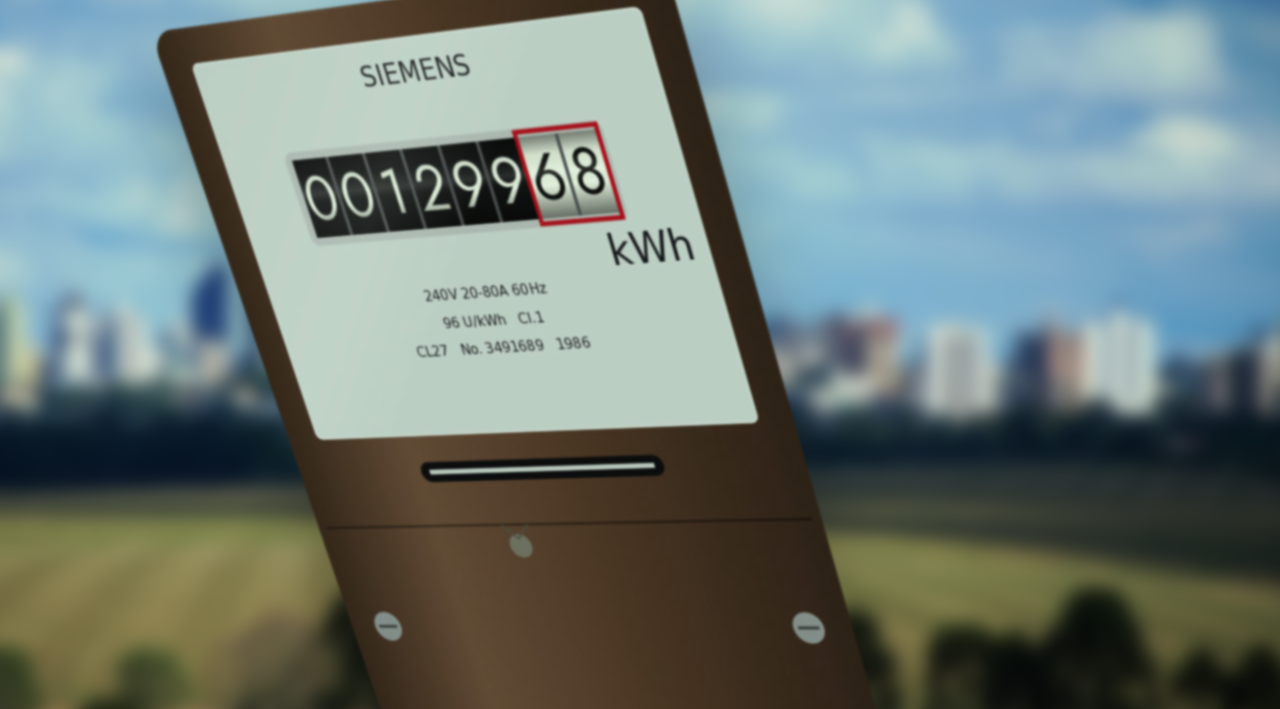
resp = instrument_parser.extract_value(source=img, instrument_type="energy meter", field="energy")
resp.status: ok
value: 1299.68 kWh
